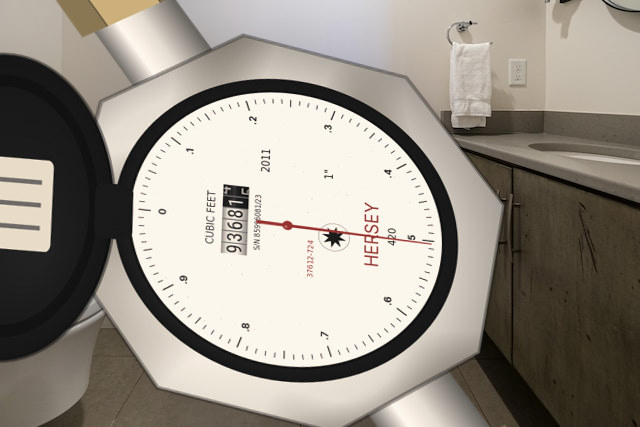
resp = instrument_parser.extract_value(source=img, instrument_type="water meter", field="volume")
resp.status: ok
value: 936814.50 ft³
